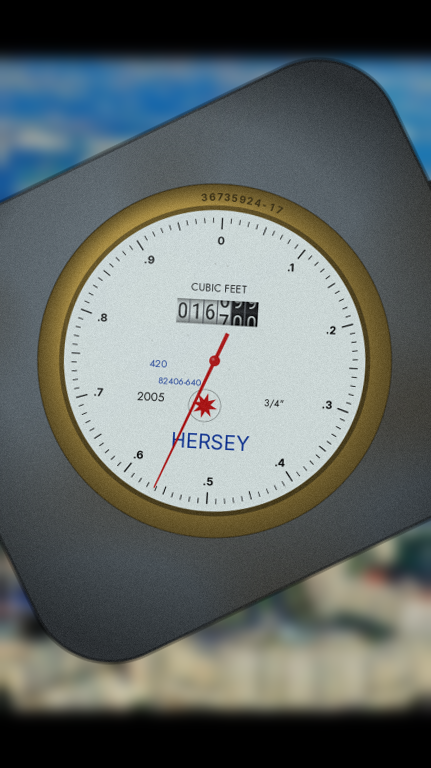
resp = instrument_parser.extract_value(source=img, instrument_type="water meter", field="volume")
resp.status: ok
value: 16699.56 ft³
